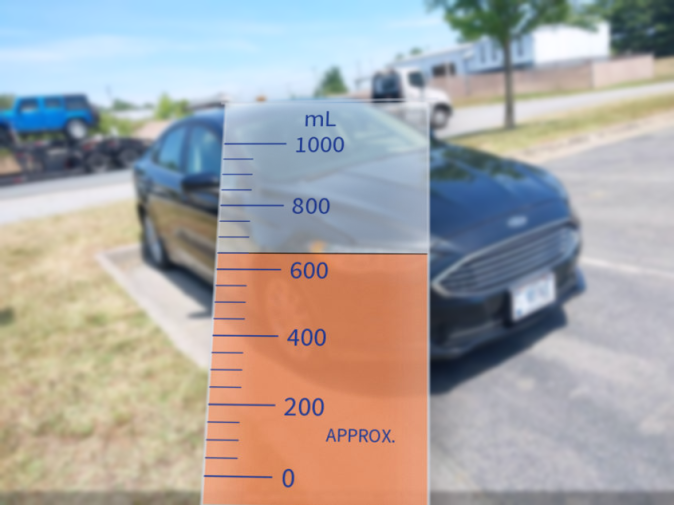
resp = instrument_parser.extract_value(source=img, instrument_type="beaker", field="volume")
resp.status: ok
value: 650 mL
